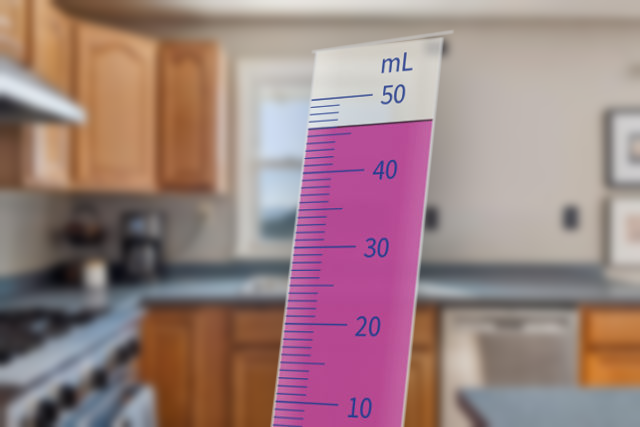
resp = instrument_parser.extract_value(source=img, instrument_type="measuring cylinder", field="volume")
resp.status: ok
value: 46 mL
